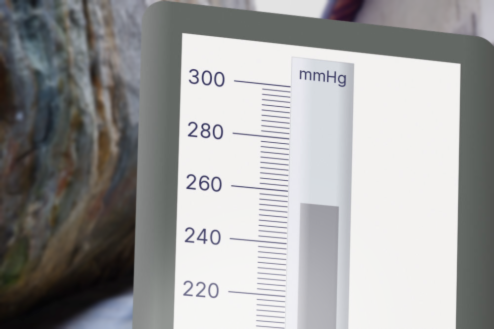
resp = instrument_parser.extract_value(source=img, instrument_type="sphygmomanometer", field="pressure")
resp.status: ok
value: 256 mmHg
